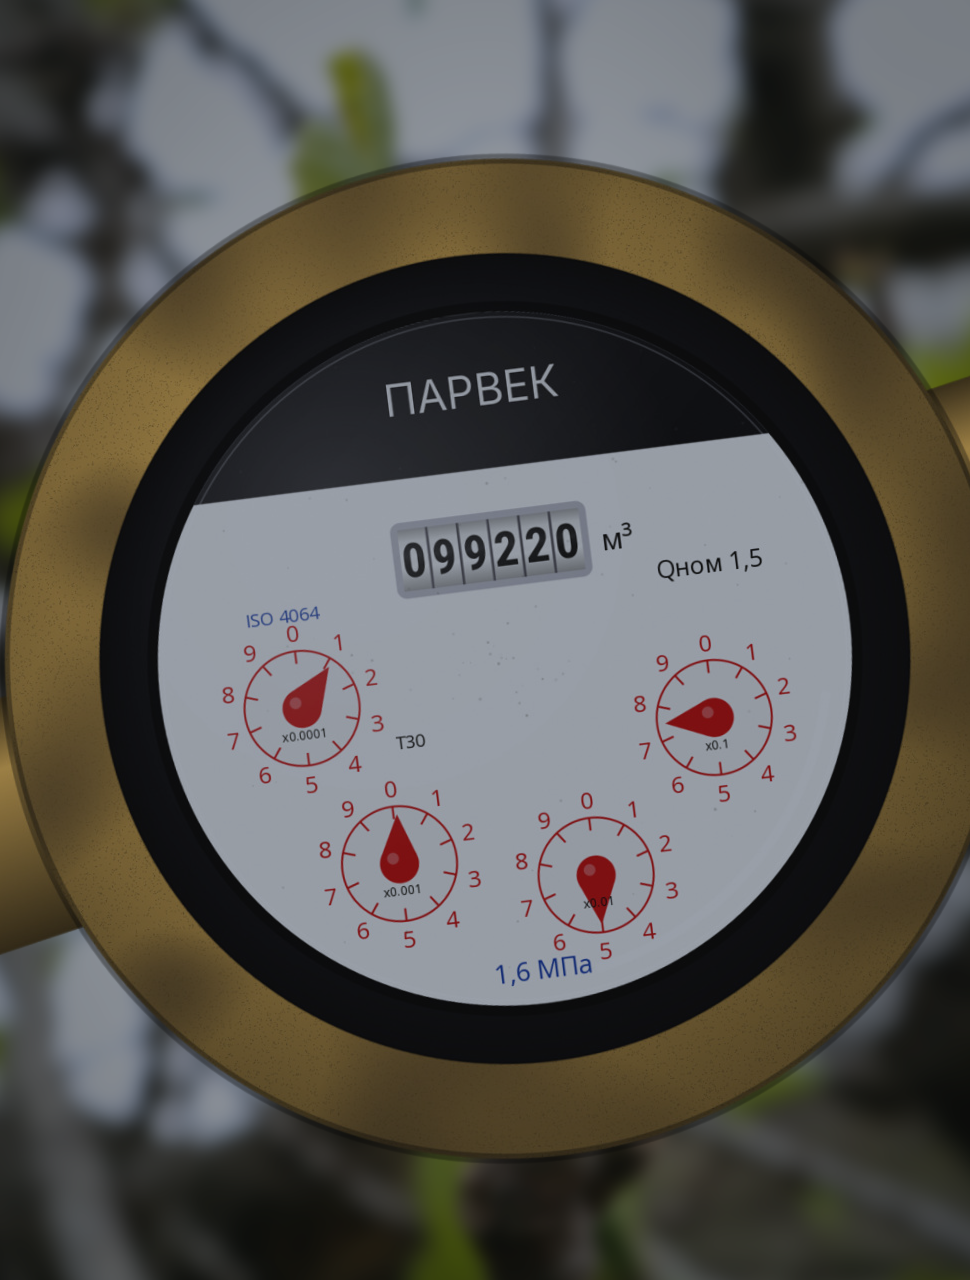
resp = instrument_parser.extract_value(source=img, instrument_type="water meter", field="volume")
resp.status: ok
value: 99220.7501 m³
